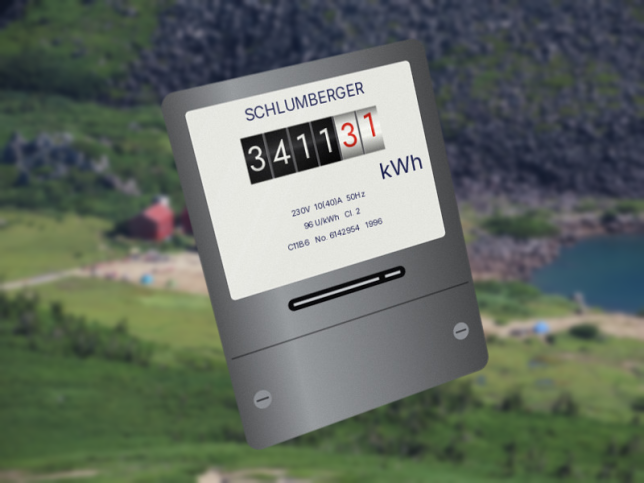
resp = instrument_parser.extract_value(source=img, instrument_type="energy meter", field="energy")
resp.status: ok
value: 3411.31 kWh
